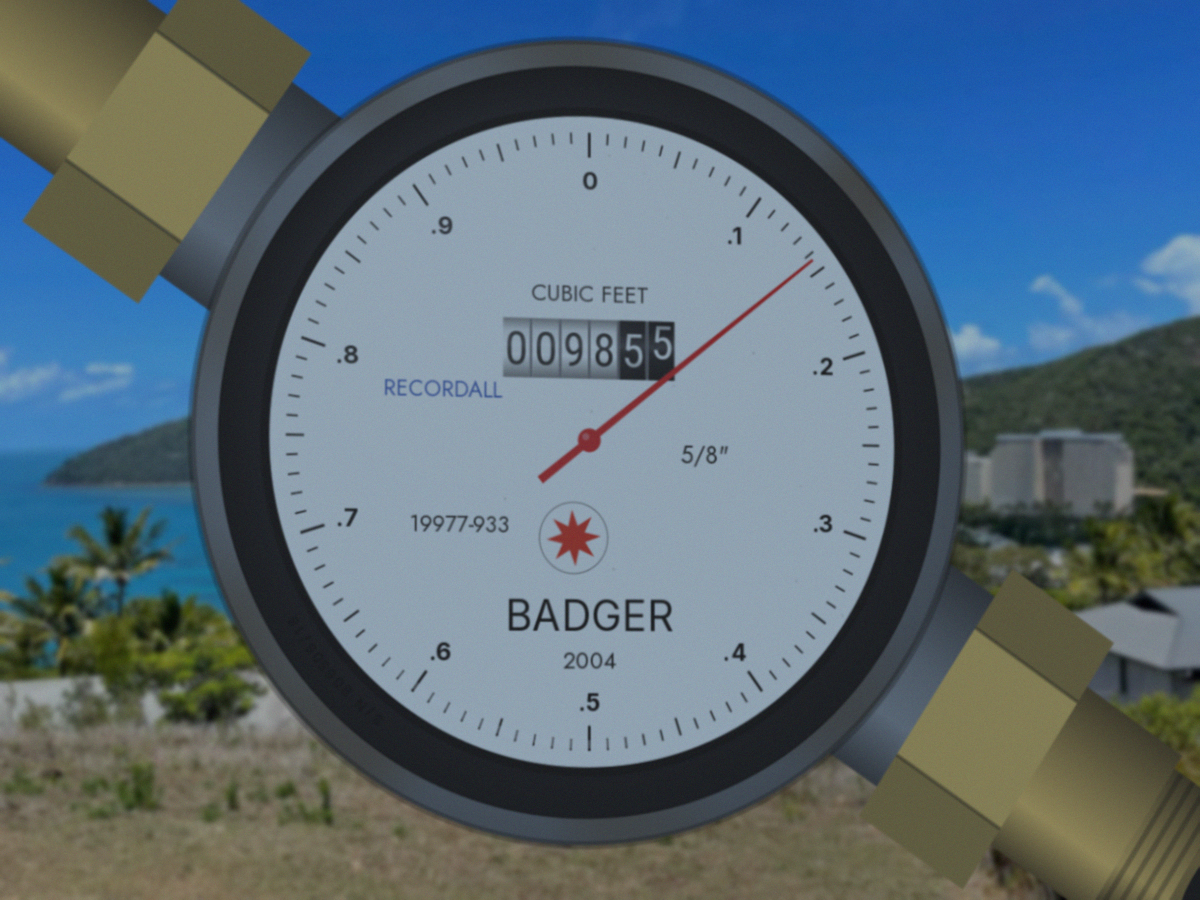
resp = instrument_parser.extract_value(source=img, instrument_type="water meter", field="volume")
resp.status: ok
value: 9855.14 ft³
